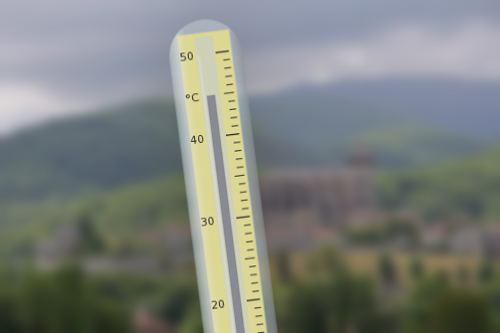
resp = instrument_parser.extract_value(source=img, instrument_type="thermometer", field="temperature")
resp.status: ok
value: 45 °C
